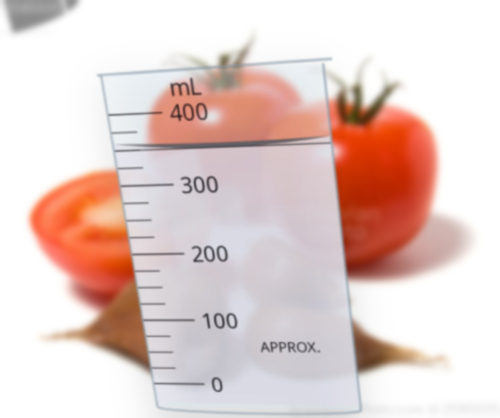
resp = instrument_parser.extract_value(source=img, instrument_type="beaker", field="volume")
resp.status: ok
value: 350 mL
